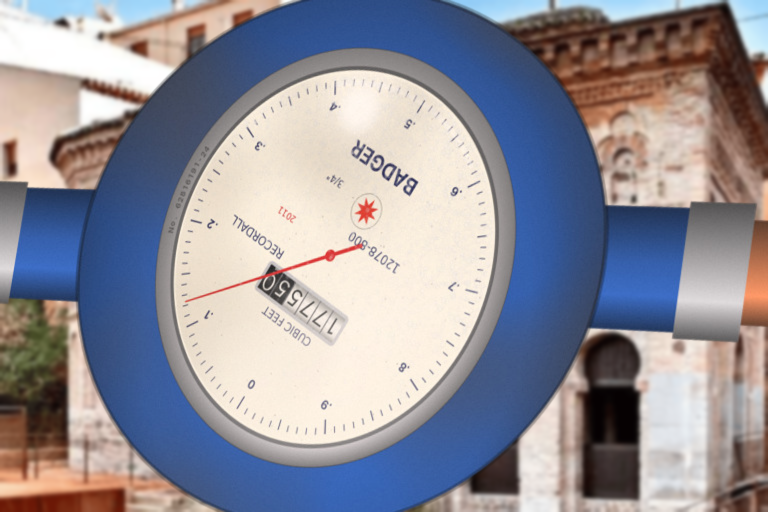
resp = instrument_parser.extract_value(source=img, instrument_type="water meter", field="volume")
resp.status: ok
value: 177550.12 ft³
